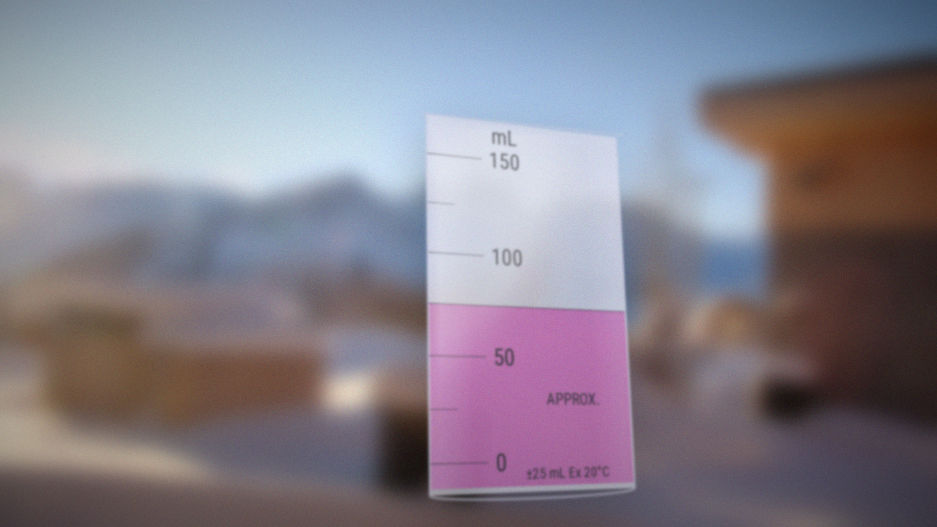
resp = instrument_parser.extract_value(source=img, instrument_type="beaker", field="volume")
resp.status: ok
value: 75 mL
